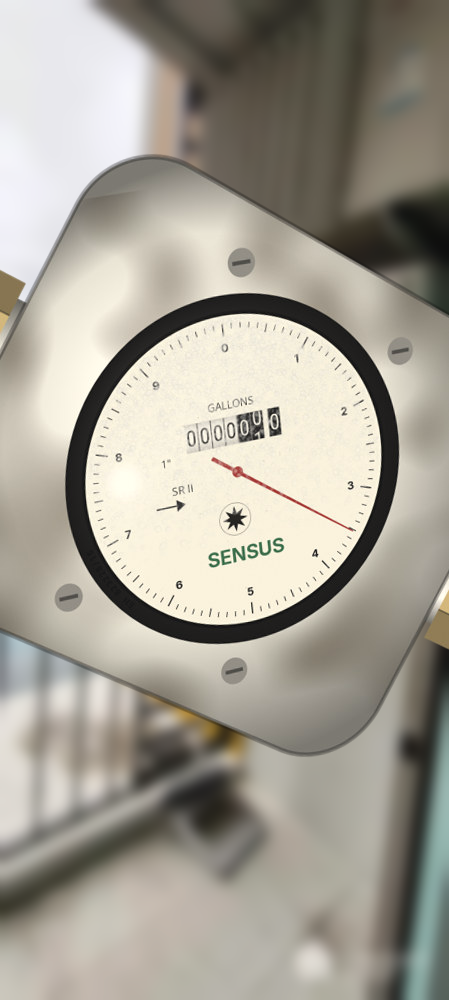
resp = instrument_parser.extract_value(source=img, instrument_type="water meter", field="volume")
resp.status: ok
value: 3.5 gal
